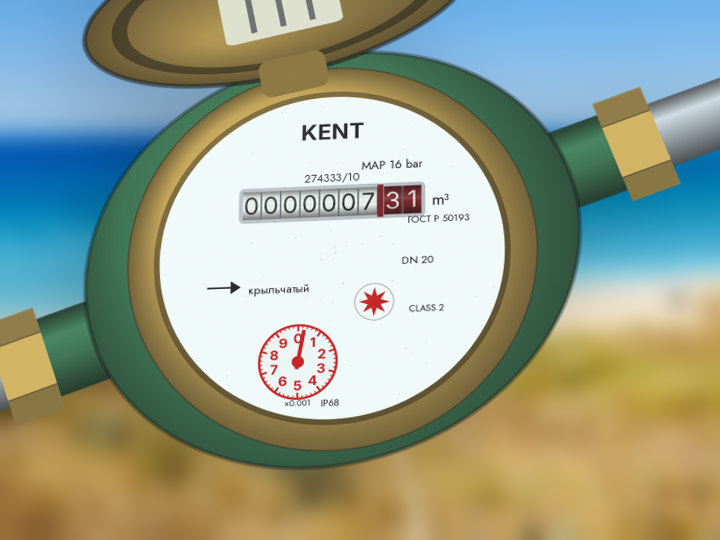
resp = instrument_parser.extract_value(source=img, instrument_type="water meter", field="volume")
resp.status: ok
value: 7.310 m³
